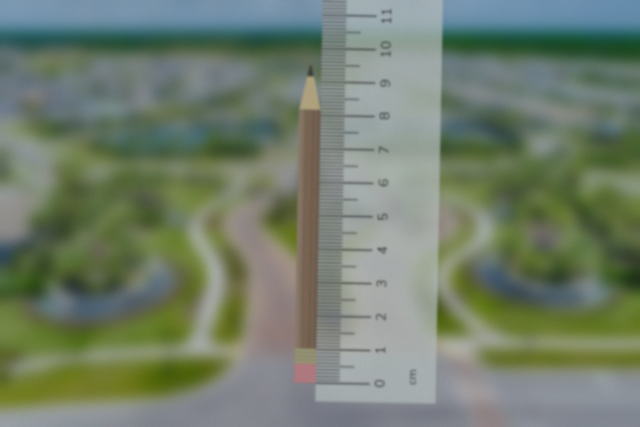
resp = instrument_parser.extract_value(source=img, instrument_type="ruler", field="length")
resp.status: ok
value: 9.5 cm
